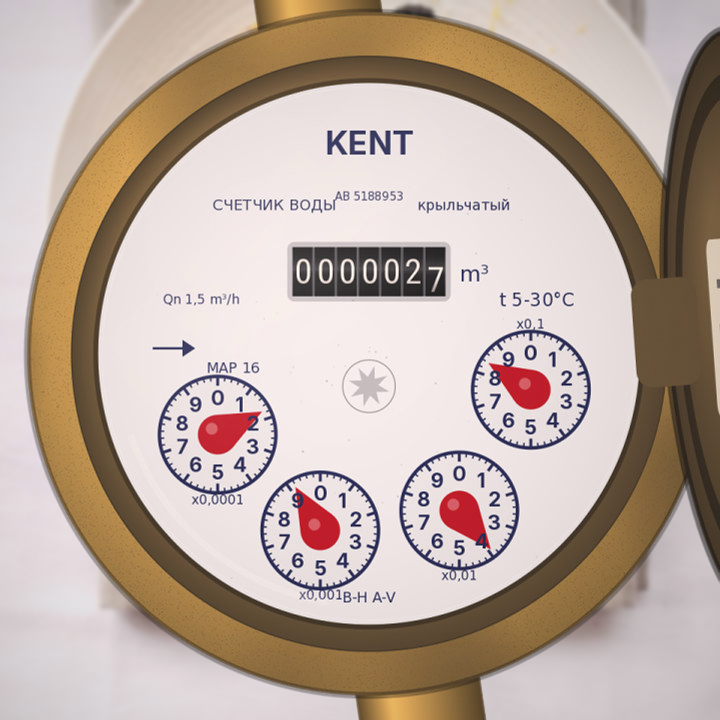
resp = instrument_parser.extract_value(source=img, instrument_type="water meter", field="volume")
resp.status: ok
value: 26.8391 m³
